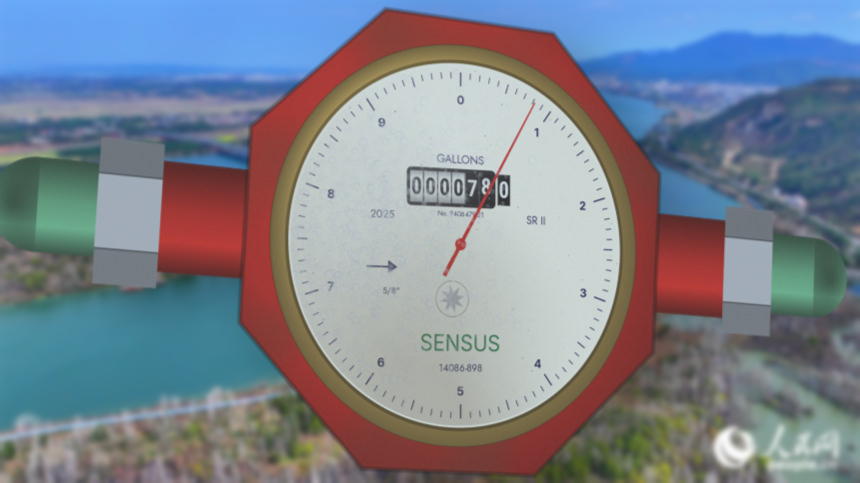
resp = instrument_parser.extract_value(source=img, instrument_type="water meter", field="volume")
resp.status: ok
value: 780.8 gal
